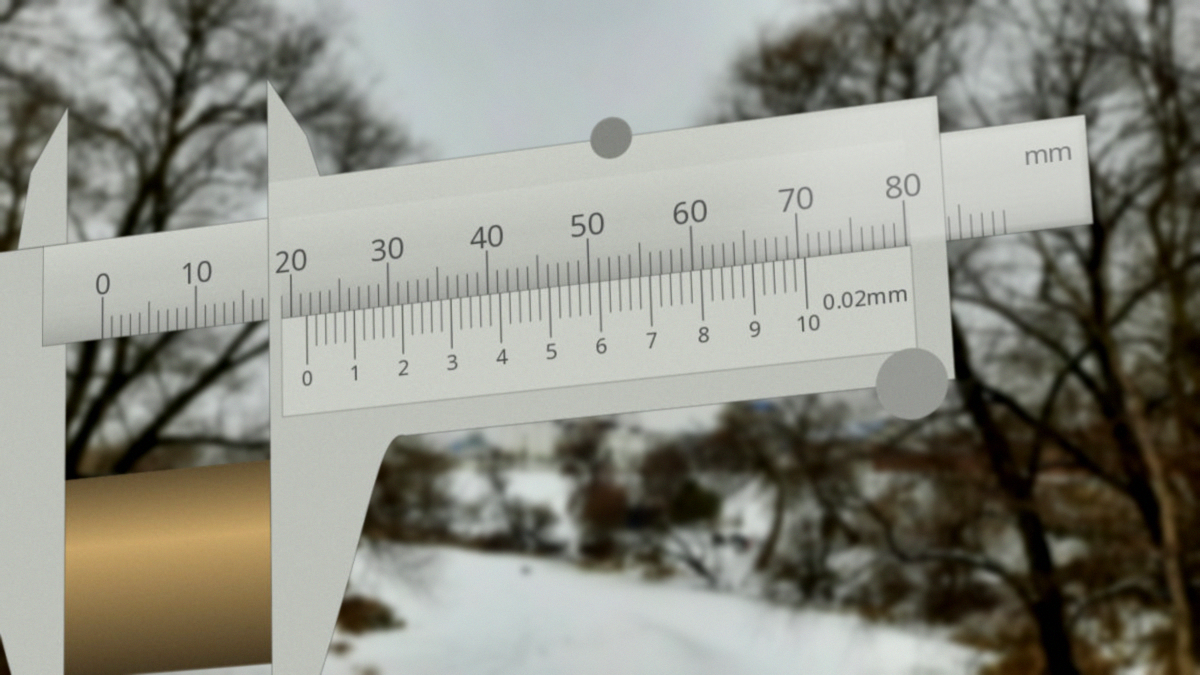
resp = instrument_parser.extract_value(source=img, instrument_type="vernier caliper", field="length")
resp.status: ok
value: 21.6 mm
